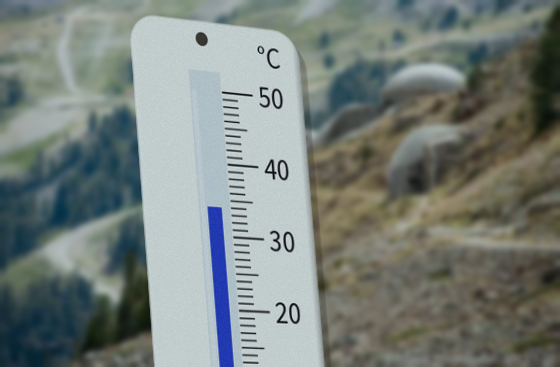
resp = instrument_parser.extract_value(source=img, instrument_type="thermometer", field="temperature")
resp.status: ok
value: 34 °C
